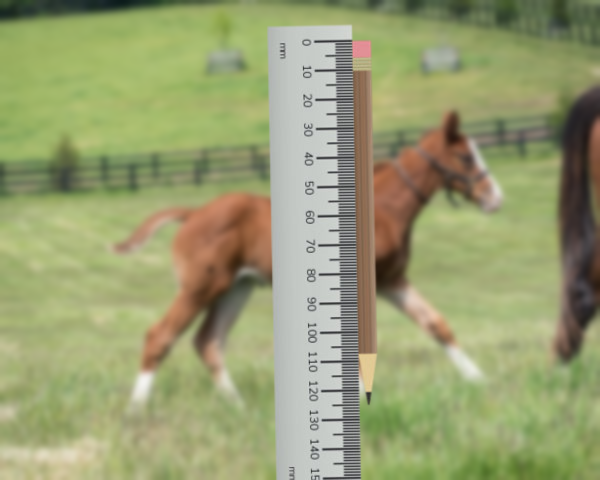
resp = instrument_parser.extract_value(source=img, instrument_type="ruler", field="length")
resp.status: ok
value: 125 mm
